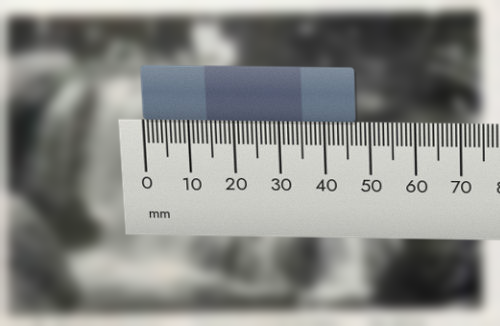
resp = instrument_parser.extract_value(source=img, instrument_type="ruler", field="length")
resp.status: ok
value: 47 mm
